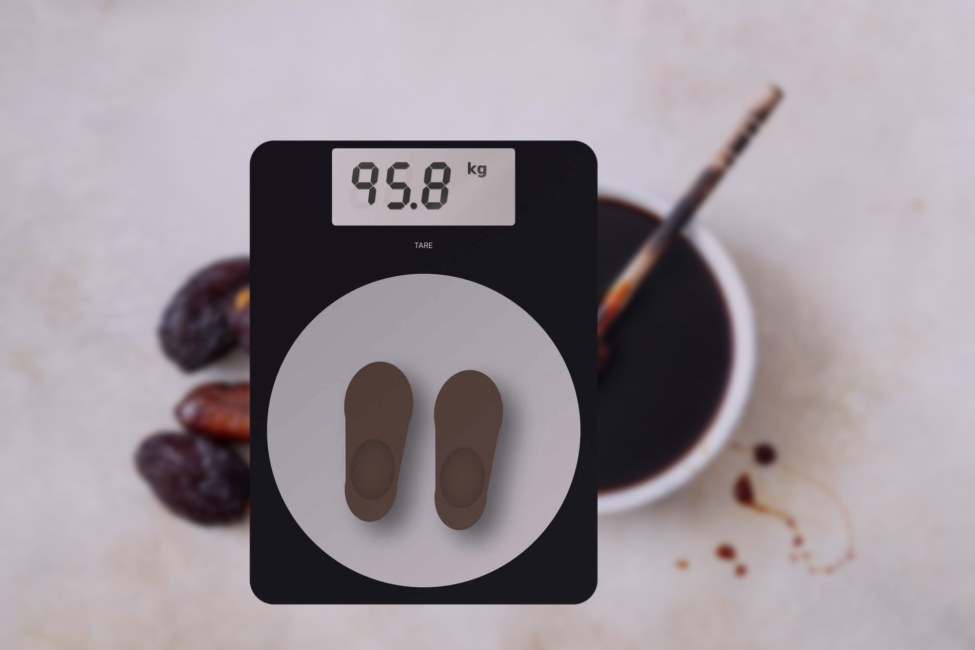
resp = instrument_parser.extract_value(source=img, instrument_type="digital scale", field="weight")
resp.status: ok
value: 95.8 kg
